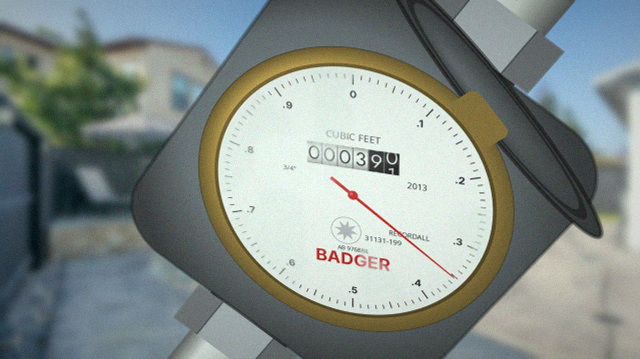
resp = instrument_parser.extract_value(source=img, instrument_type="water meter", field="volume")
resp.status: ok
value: 390.35 ft³
